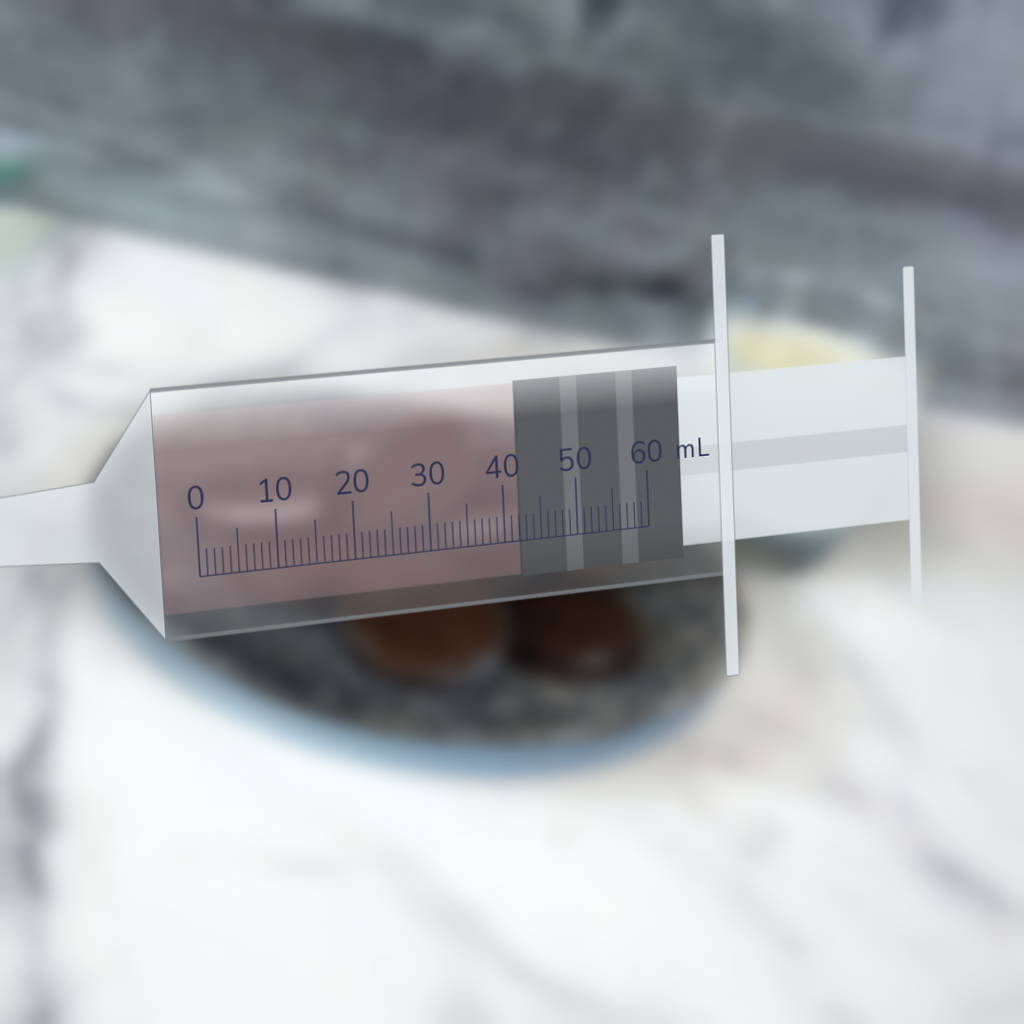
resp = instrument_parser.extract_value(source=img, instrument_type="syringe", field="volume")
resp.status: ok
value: 42 mL
